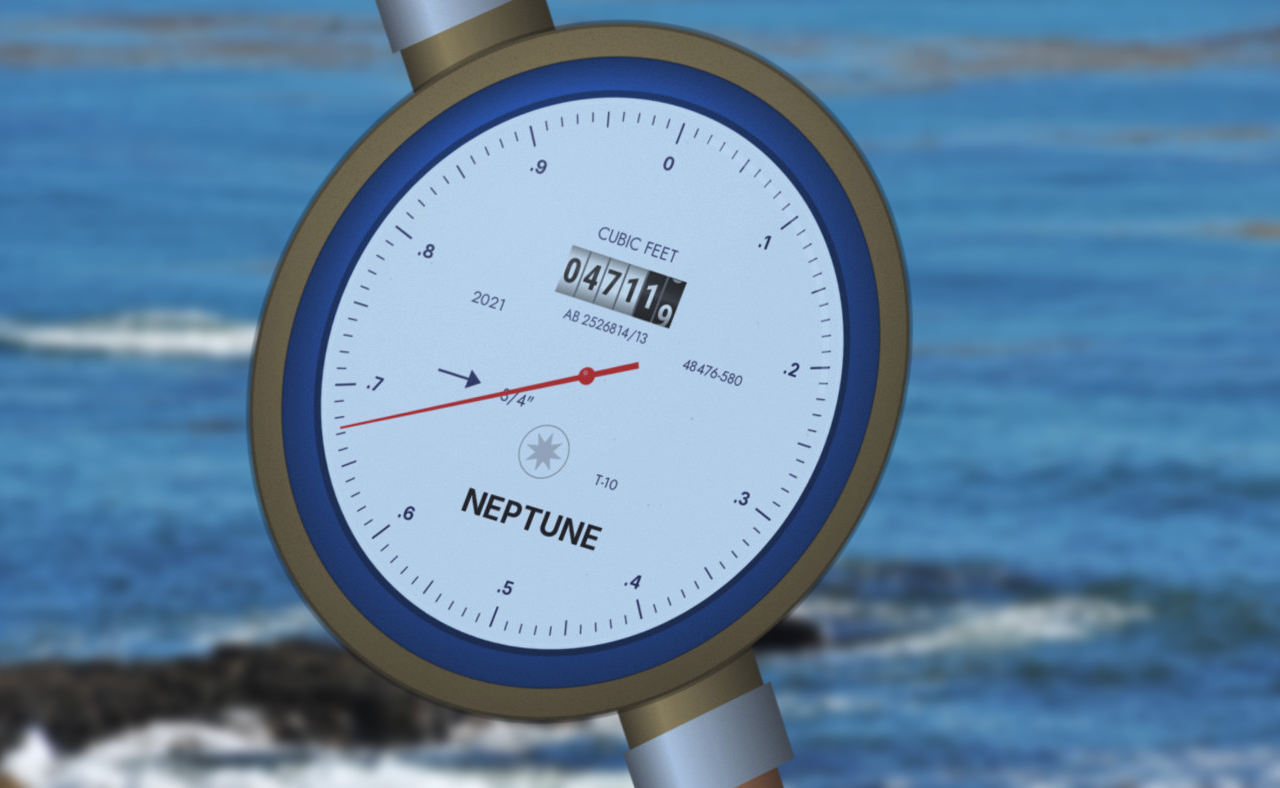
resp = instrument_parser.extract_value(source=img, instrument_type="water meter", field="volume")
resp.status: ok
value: 47118.67 ft³
